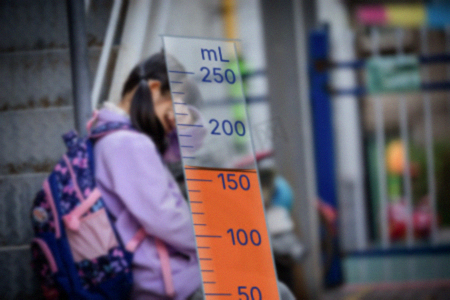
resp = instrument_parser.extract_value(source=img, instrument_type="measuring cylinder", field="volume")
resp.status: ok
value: 160 mL
